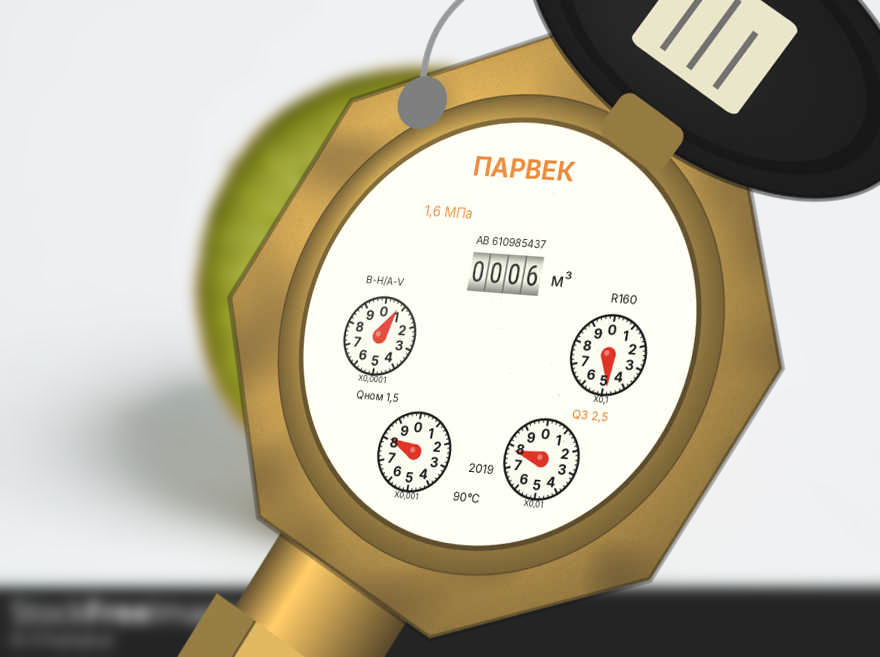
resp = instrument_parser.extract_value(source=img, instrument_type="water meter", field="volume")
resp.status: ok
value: 6.4780 m³
